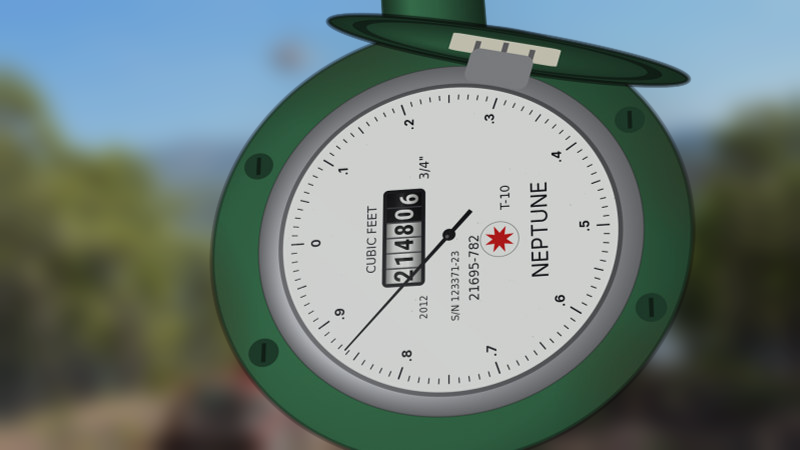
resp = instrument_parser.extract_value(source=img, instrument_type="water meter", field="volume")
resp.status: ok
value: 214805.86 ft³
